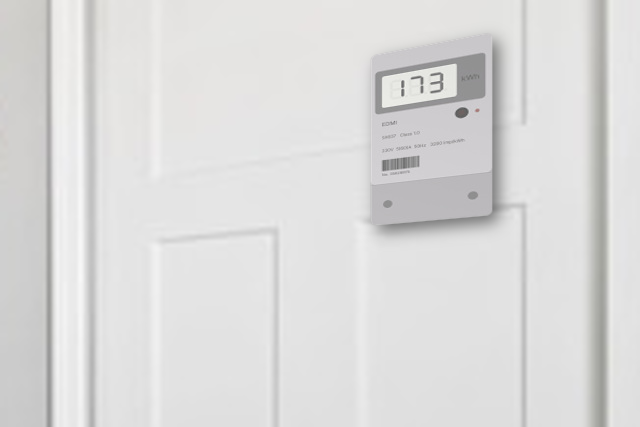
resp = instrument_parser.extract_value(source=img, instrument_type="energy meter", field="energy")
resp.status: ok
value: 173 kWh
